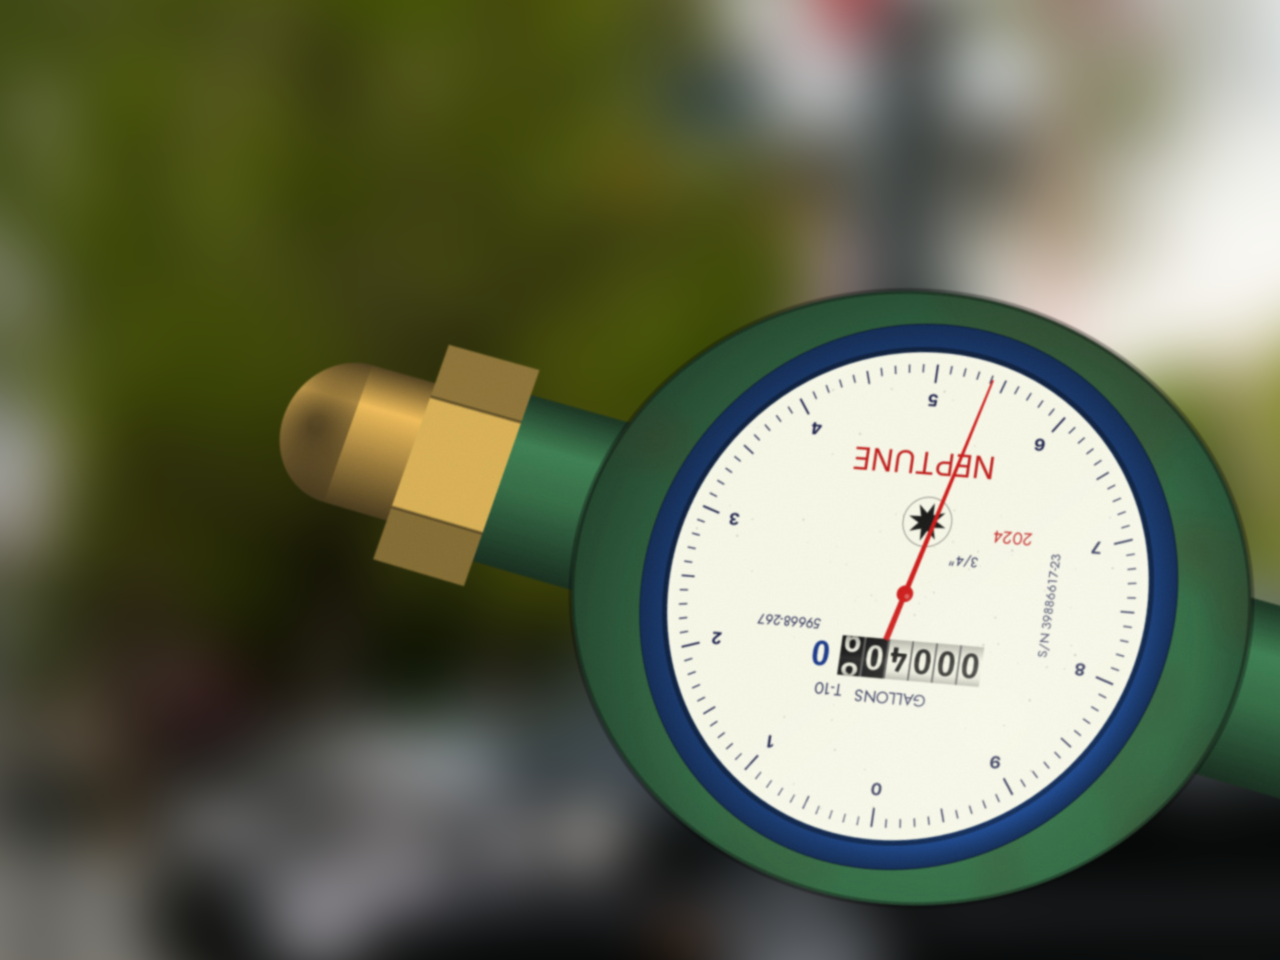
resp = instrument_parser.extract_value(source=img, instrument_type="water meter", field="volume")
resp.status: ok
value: 4085.4 gal
